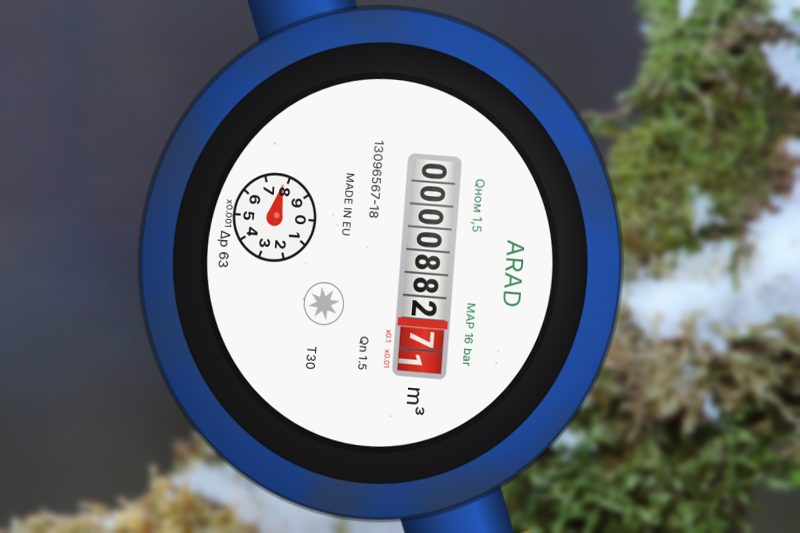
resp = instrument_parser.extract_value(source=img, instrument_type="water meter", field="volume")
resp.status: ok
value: 882.707 m³
